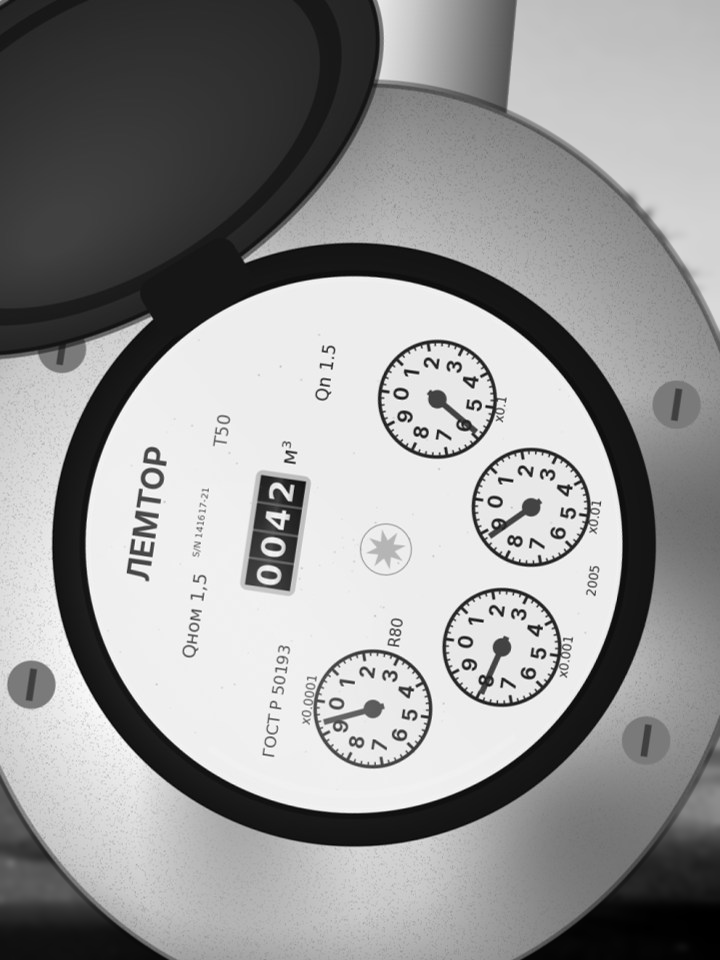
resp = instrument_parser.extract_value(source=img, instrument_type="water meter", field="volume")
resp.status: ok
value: 42.5879 m³
